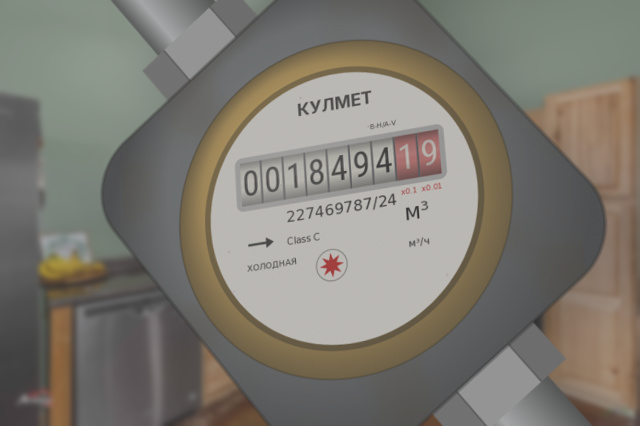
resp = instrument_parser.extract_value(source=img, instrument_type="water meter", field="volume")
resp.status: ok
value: 18494.19 m³
